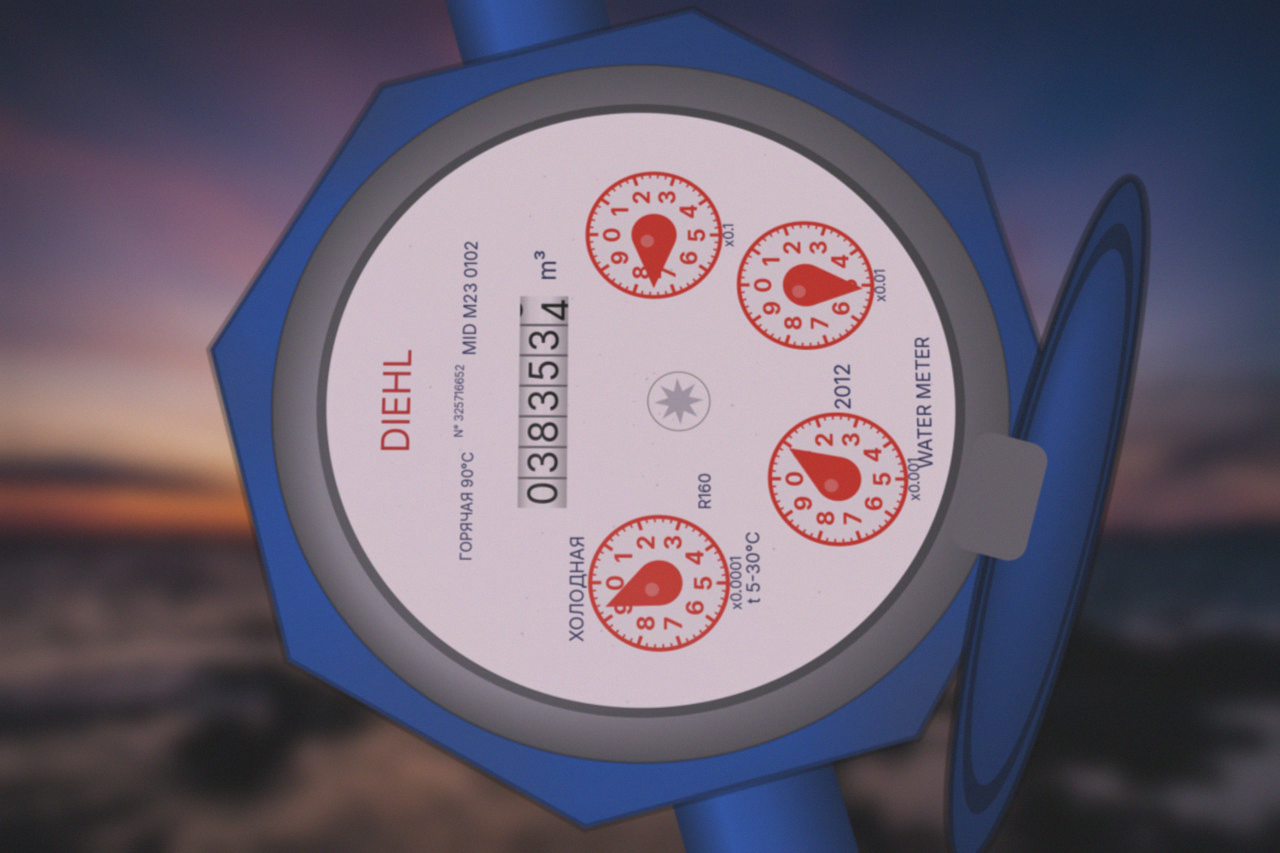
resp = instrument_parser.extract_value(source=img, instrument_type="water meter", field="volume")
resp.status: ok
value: 383533.7509 m³
